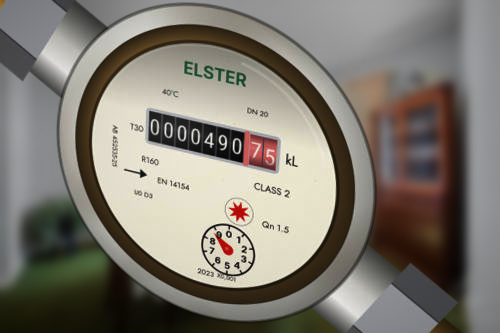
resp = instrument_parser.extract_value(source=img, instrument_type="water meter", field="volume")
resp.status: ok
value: 490.748 kL
